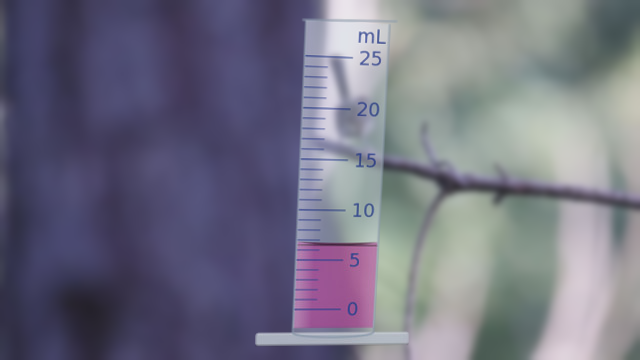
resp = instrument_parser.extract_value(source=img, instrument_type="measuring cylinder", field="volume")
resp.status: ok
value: 6.5 mL
